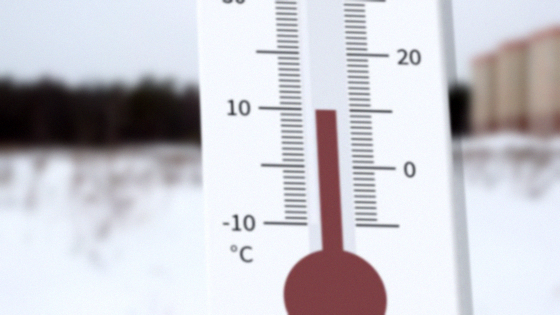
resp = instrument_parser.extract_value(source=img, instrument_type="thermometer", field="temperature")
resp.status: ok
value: 10 °C
